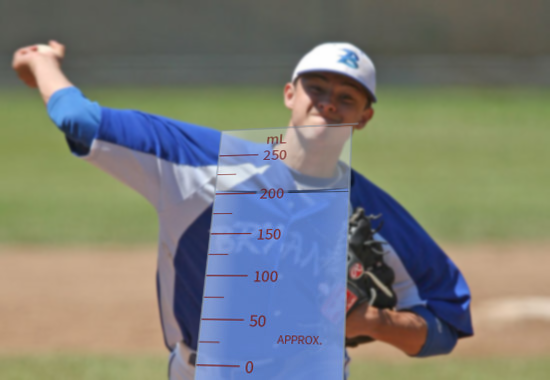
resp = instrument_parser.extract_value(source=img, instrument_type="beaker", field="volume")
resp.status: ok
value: 200 mL
